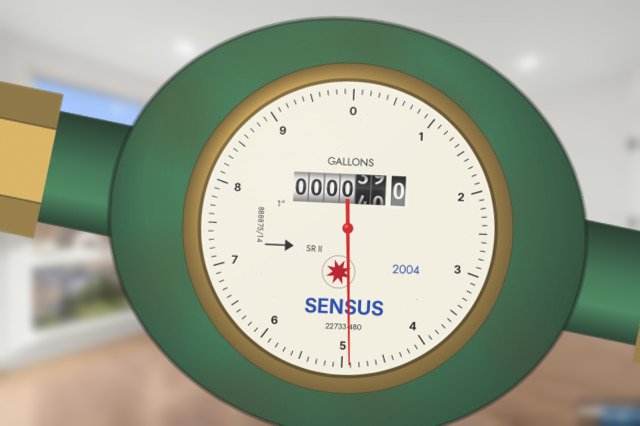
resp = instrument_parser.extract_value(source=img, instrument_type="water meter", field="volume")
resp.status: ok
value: 394.9 gal
